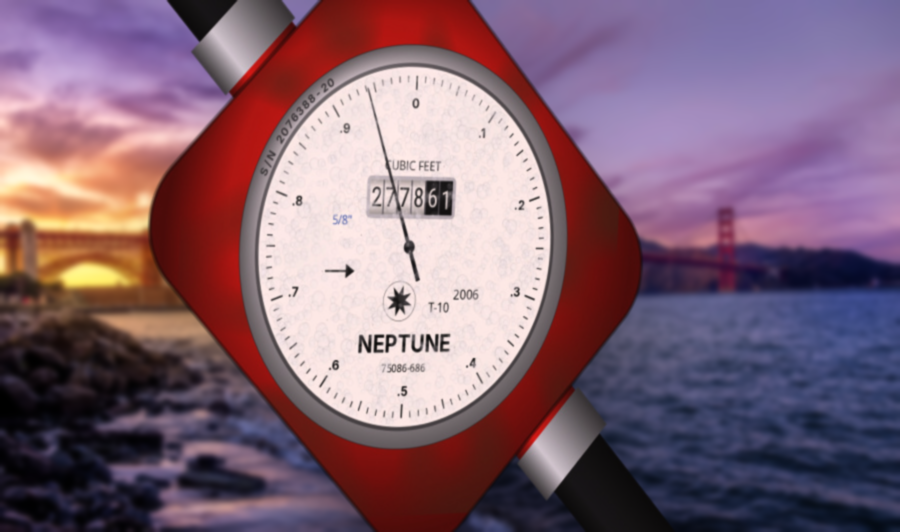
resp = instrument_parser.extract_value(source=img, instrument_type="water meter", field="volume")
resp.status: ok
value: 277860.94 ft³
